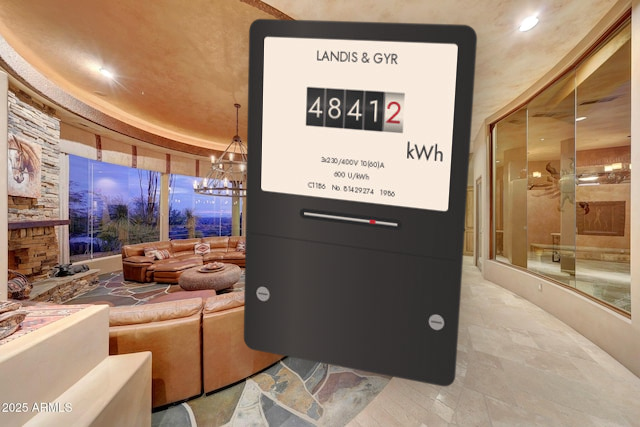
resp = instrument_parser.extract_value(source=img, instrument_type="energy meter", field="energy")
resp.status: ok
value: 4841.2 kWh
